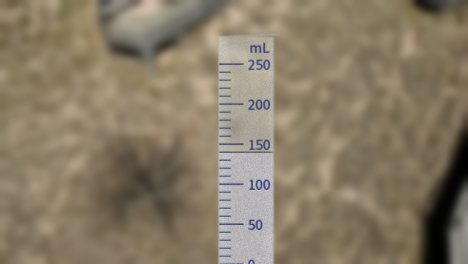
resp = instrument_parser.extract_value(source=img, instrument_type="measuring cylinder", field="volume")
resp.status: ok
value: 140 mL
